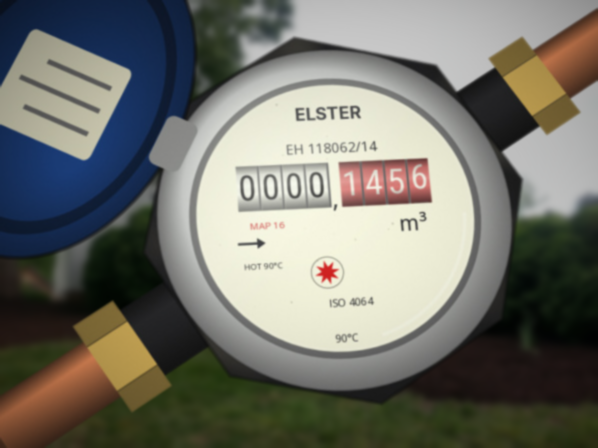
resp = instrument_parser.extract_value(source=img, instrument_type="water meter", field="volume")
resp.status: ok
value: 0.1456 m³
